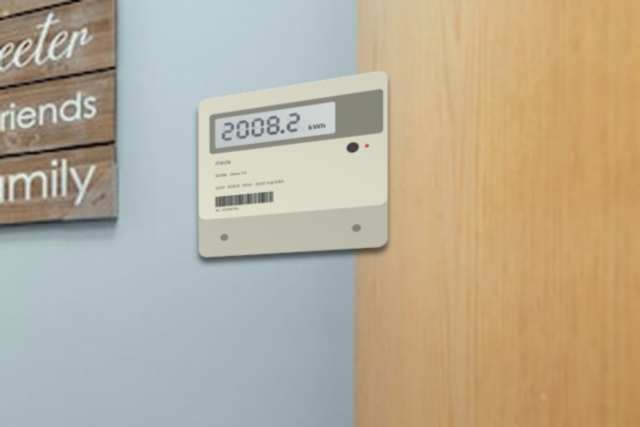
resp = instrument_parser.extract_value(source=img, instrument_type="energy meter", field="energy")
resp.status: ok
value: 2008.2 kWh
